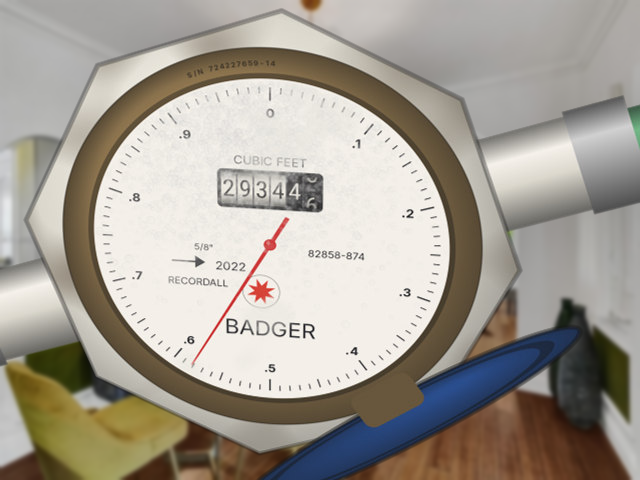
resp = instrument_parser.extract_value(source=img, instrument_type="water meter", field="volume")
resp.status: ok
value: 293445.58 ft³
